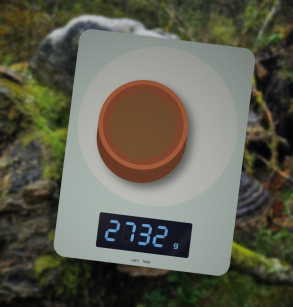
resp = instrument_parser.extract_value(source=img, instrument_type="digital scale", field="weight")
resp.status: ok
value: 2732 g
